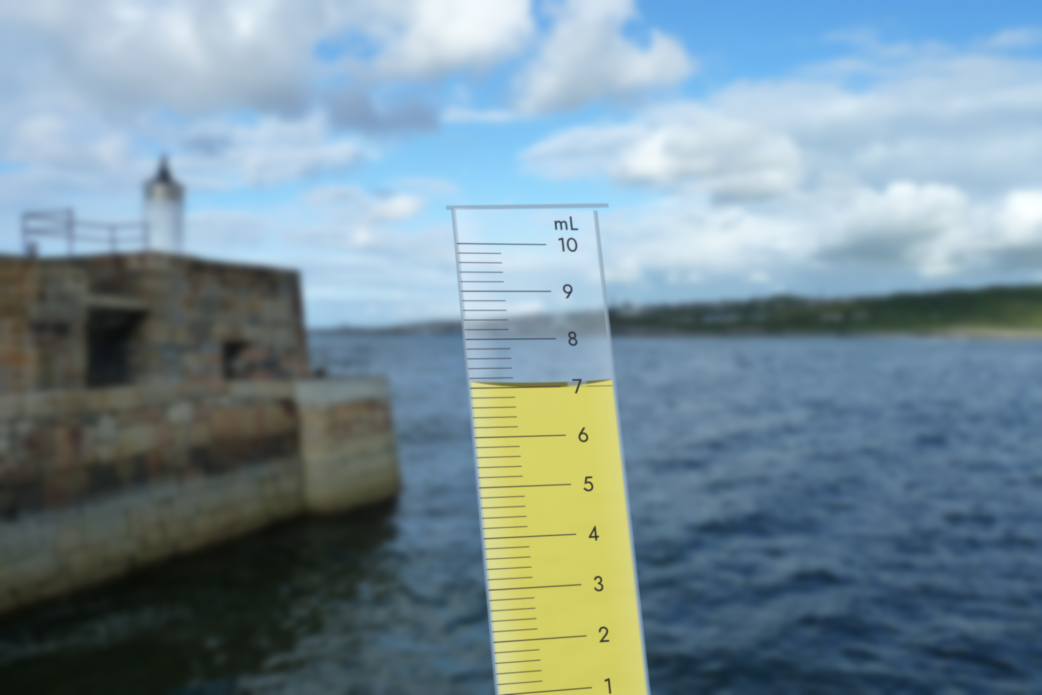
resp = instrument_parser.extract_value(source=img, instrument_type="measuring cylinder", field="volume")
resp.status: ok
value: 7 mL
